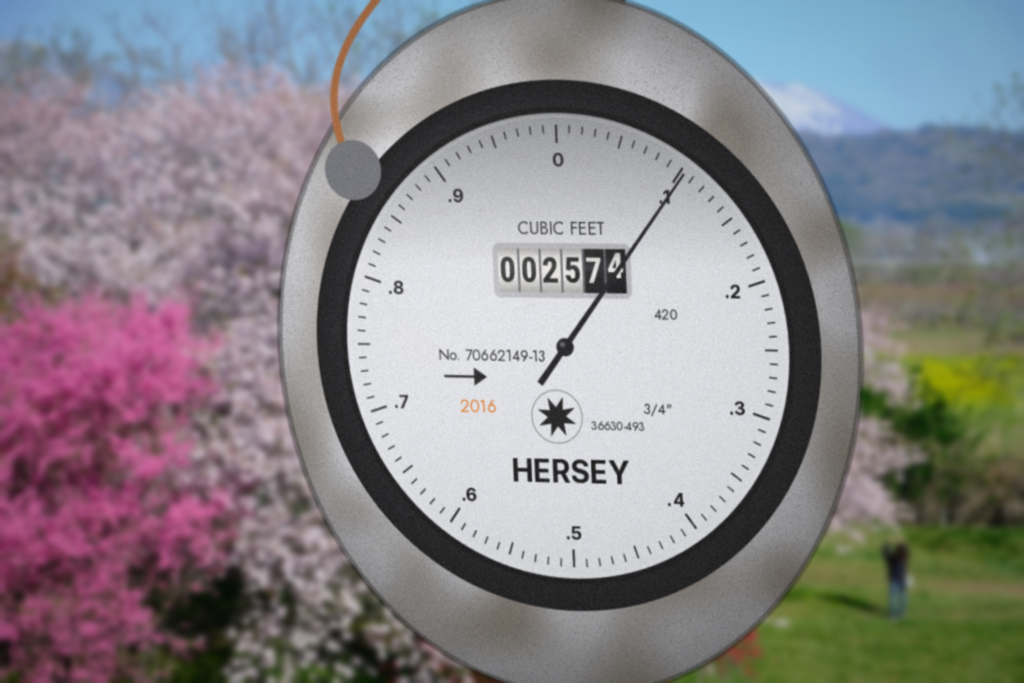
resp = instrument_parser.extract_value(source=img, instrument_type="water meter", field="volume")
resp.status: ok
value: 2574.10 ft³
